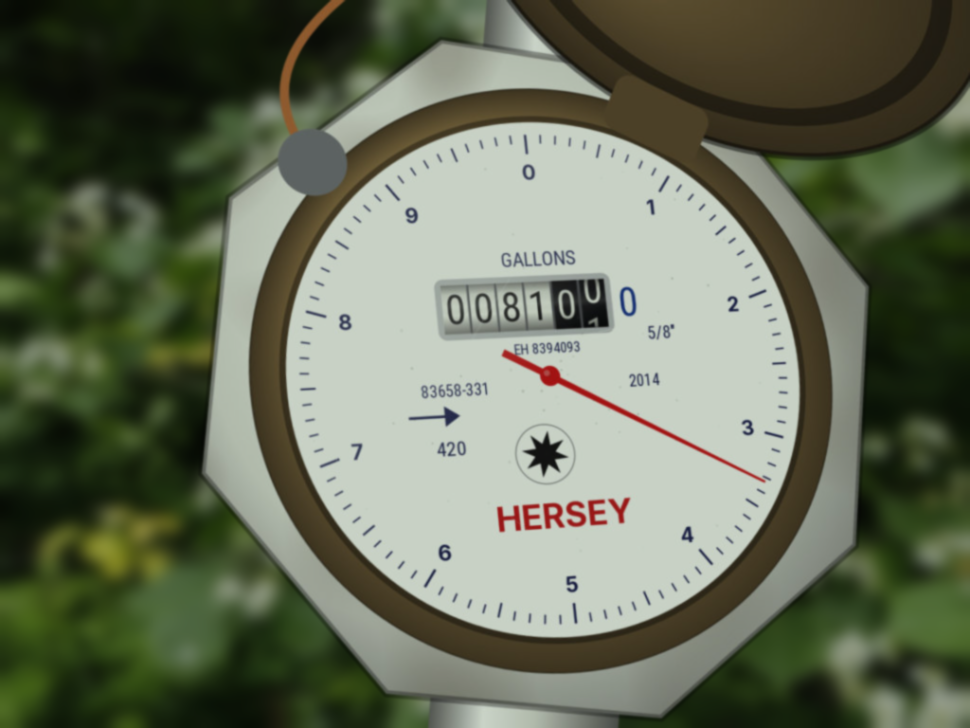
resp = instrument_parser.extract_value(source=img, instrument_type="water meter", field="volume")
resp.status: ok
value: 81003.3 gal
